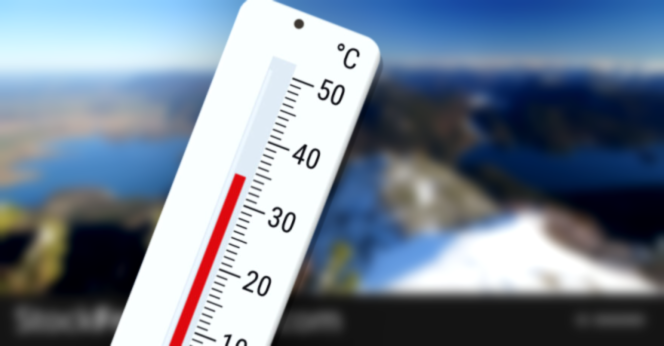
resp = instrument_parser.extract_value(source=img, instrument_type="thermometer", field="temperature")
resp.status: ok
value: 34 °C
